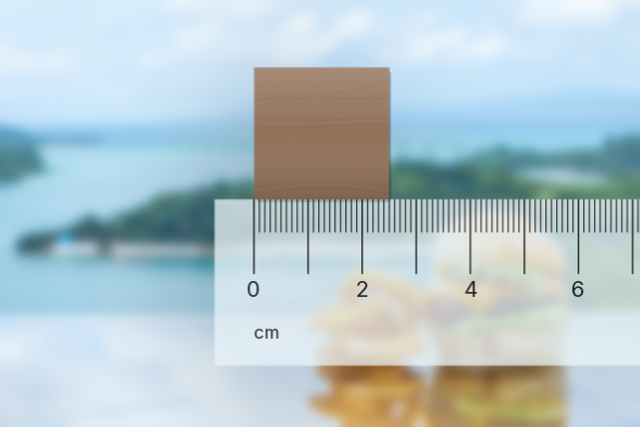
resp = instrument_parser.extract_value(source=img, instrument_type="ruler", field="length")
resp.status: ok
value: 2.5 cm
